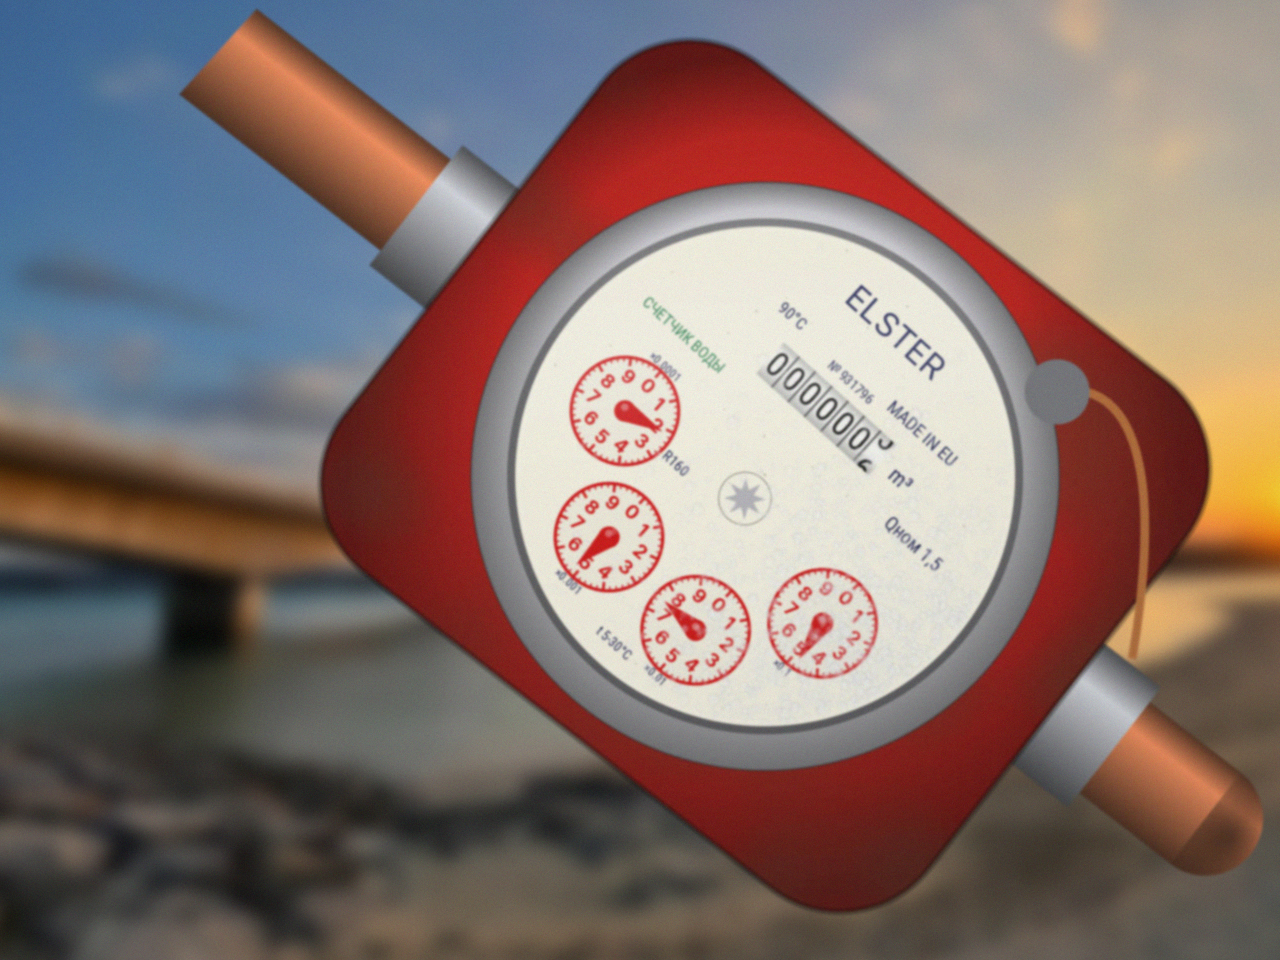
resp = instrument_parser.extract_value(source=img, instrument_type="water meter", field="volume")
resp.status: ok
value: 5.4752 m³
